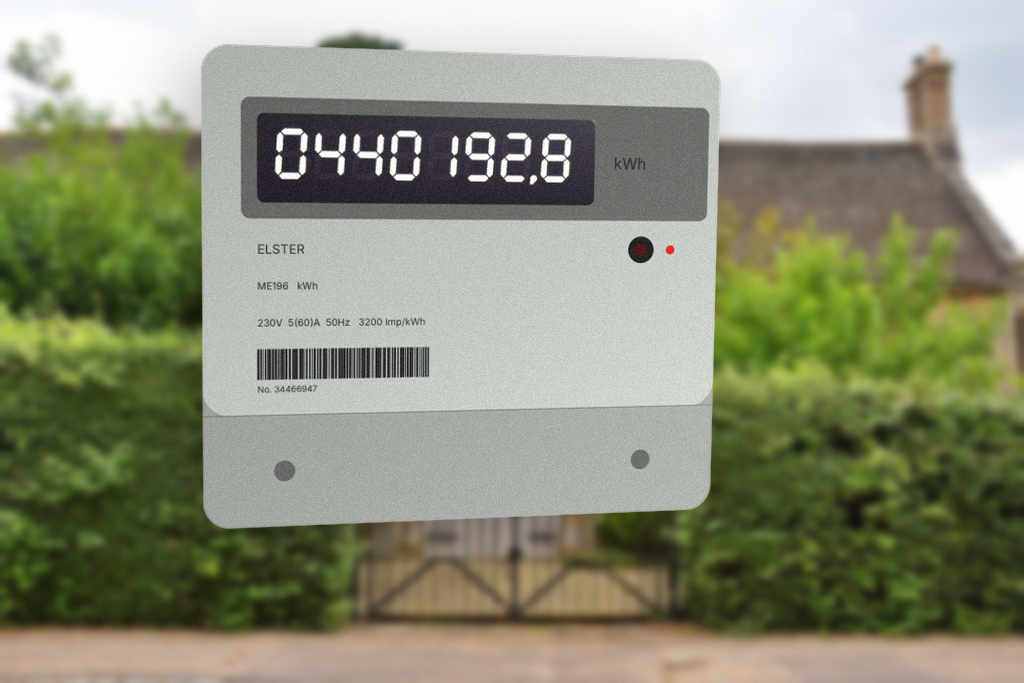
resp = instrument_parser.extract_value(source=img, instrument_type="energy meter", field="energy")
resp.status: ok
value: 440192.8 kWh
